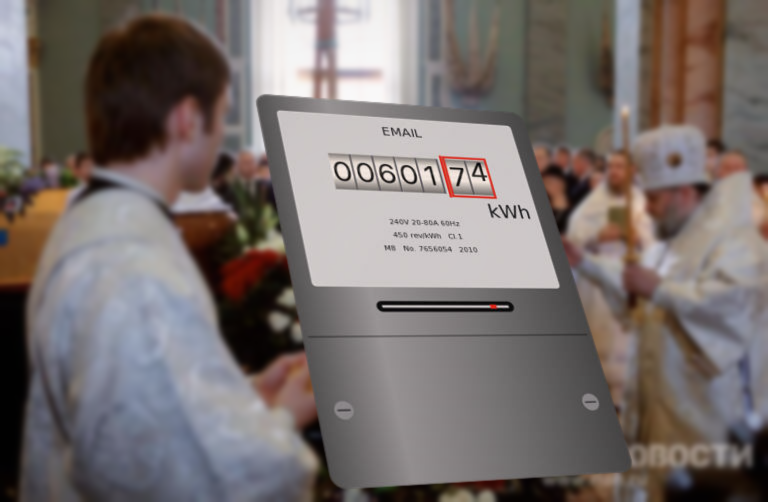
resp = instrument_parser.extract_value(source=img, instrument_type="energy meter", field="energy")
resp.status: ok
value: 601.74 kWh
